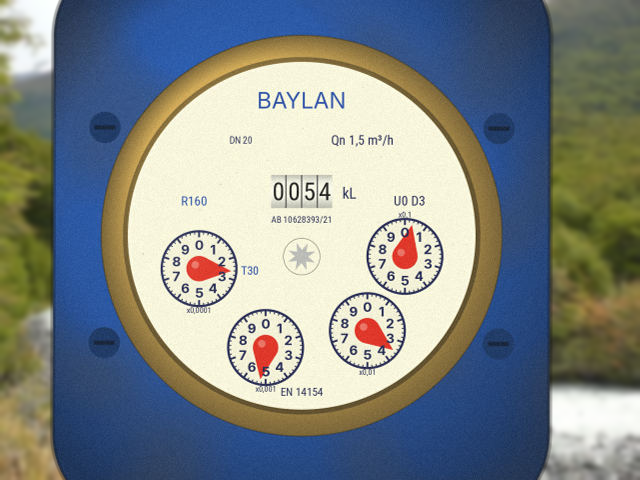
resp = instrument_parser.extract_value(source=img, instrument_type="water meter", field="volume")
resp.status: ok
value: 54.0352 kL
